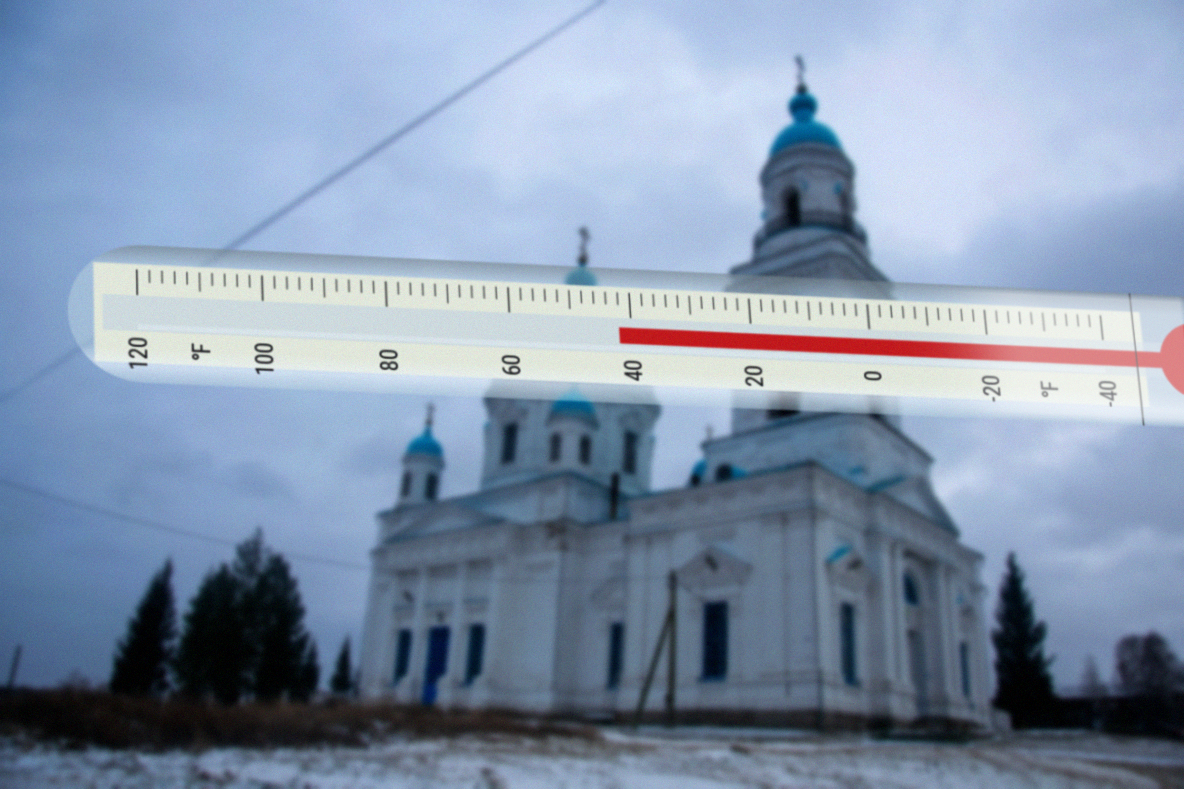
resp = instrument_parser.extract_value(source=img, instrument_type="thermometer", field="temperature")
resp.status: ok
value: 42 °F
